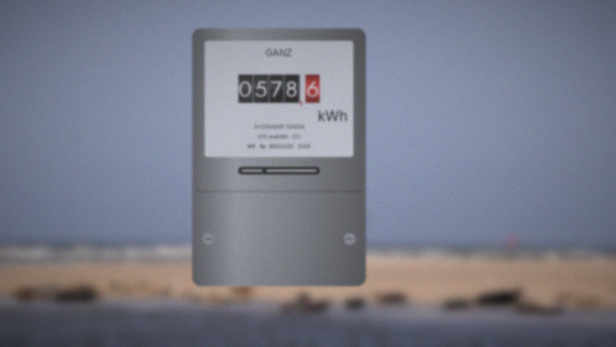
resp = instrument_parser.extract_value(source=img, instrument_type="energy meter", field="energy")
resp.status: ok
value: 578.6 kWh
